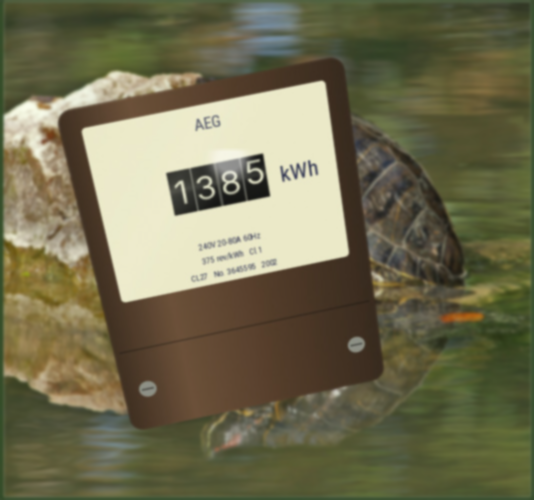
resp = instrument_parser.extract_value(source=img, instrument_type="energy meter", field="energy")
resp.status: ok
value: 1385 kWh
